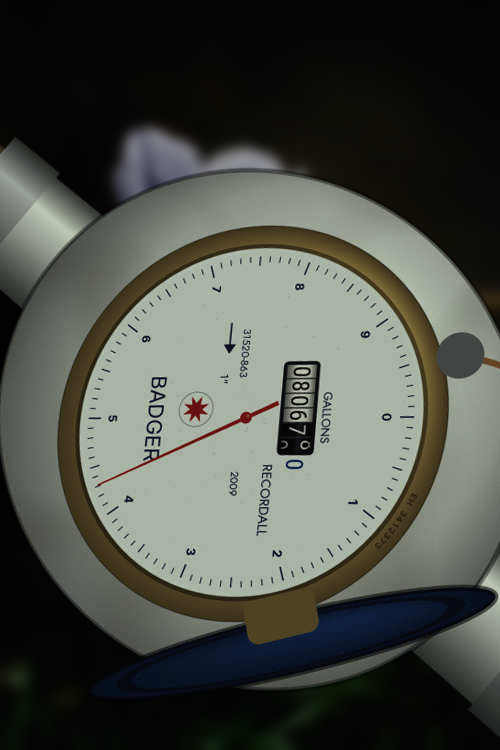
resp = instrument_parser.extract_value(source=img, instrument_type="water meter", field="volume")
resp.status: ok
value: 806784.3 gal
